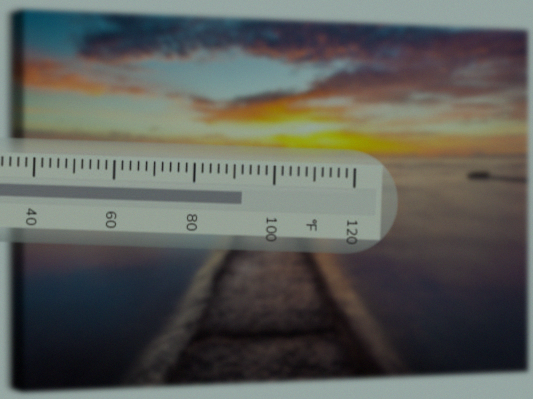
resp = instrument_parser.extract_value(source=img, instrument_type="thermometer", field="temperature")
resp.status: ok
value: 92 °F
